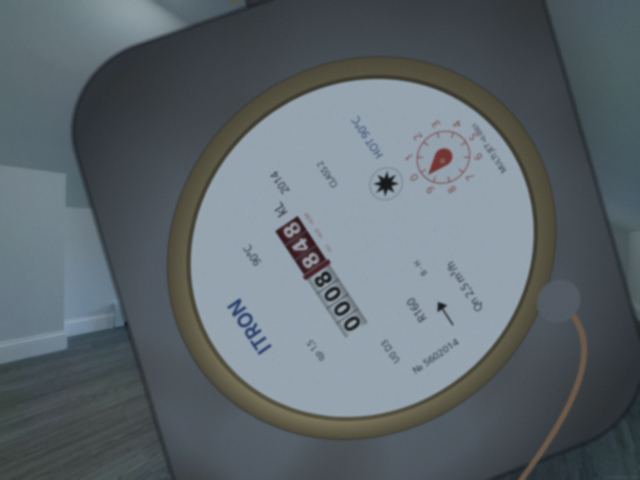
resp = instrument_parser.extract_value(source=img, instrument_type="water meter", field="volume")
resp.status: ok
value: 8.8479 kL
